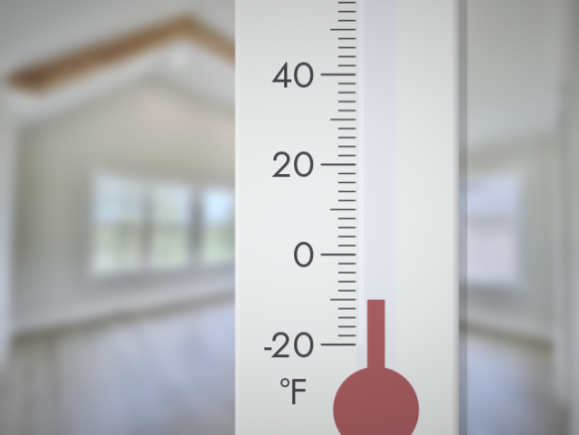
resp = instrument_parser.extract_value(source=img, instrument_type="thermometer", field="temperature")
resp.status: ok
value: -10 °F
